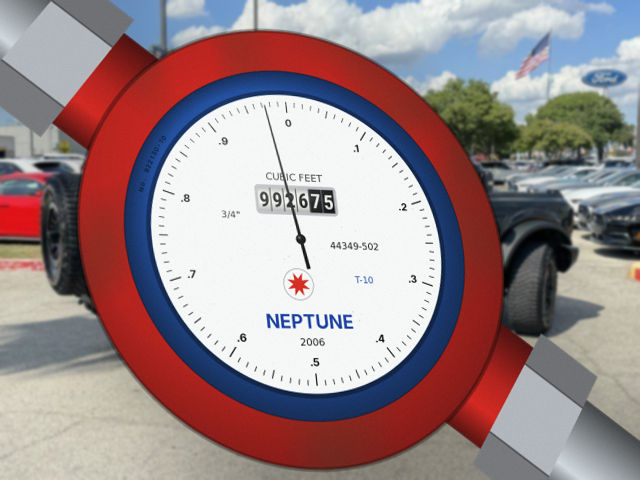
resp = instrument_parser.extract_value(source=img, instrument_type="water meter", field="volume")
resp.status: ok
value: 992674.97 ft³
